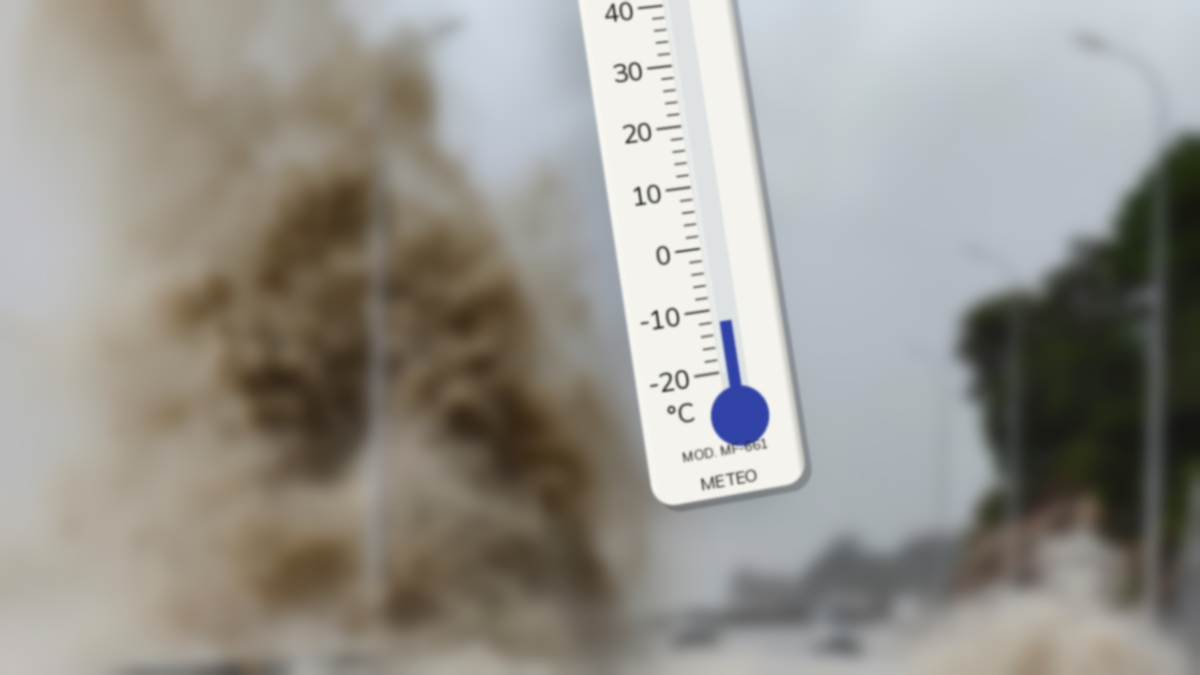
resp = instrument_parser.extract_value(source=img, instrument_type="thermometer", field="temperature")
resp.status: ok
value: -12 °C
